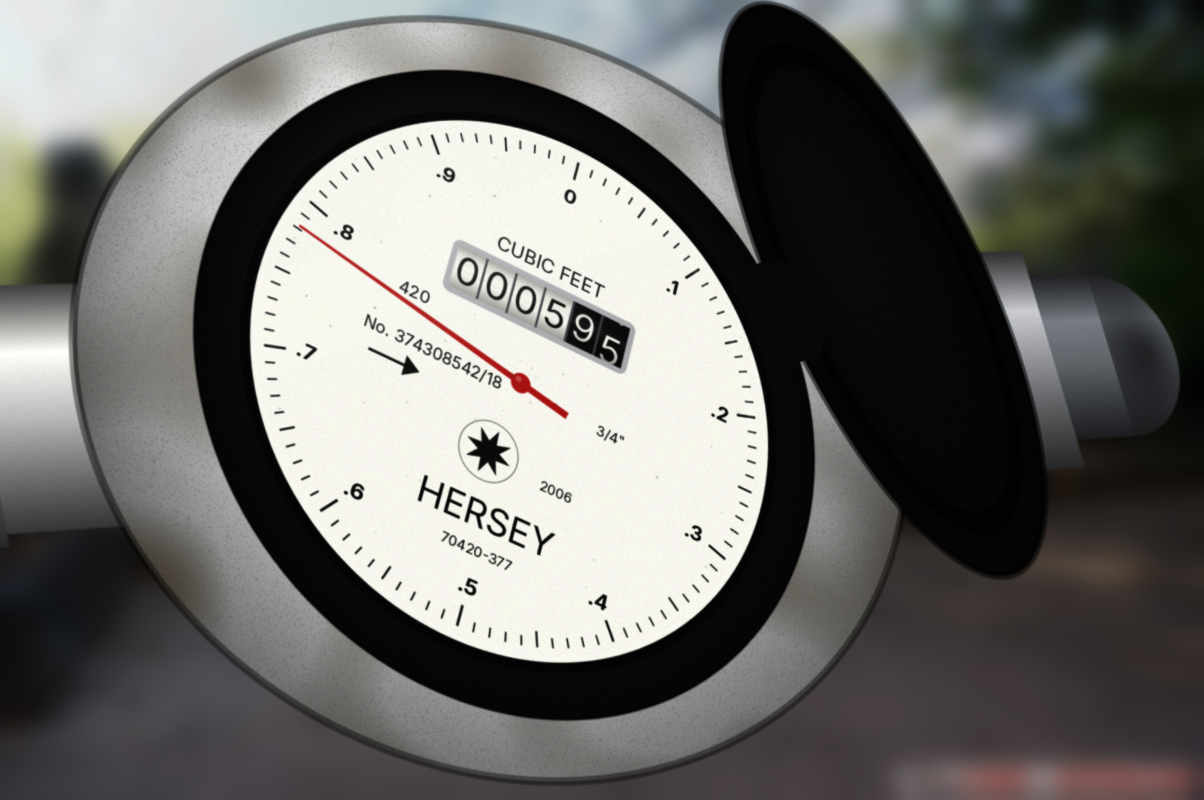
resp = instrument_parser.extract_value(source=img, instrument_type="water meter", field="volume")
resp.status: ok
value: 594.78 ft³
